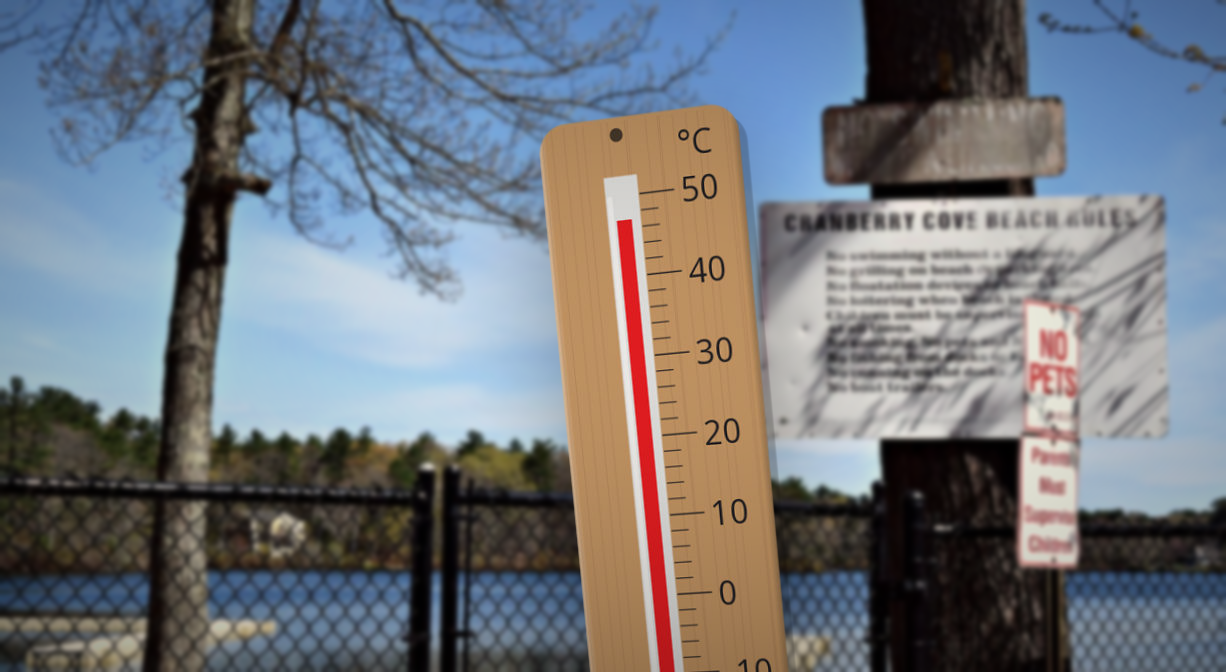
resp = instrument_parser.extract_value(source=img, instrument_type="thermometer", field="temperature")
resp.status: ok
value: 47 °C
